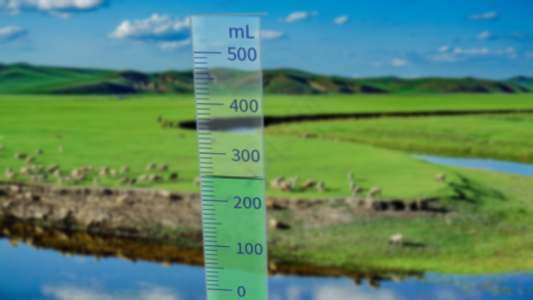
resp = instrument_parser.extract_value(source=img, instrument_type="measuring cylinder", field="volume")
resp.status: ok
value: 250 mL
